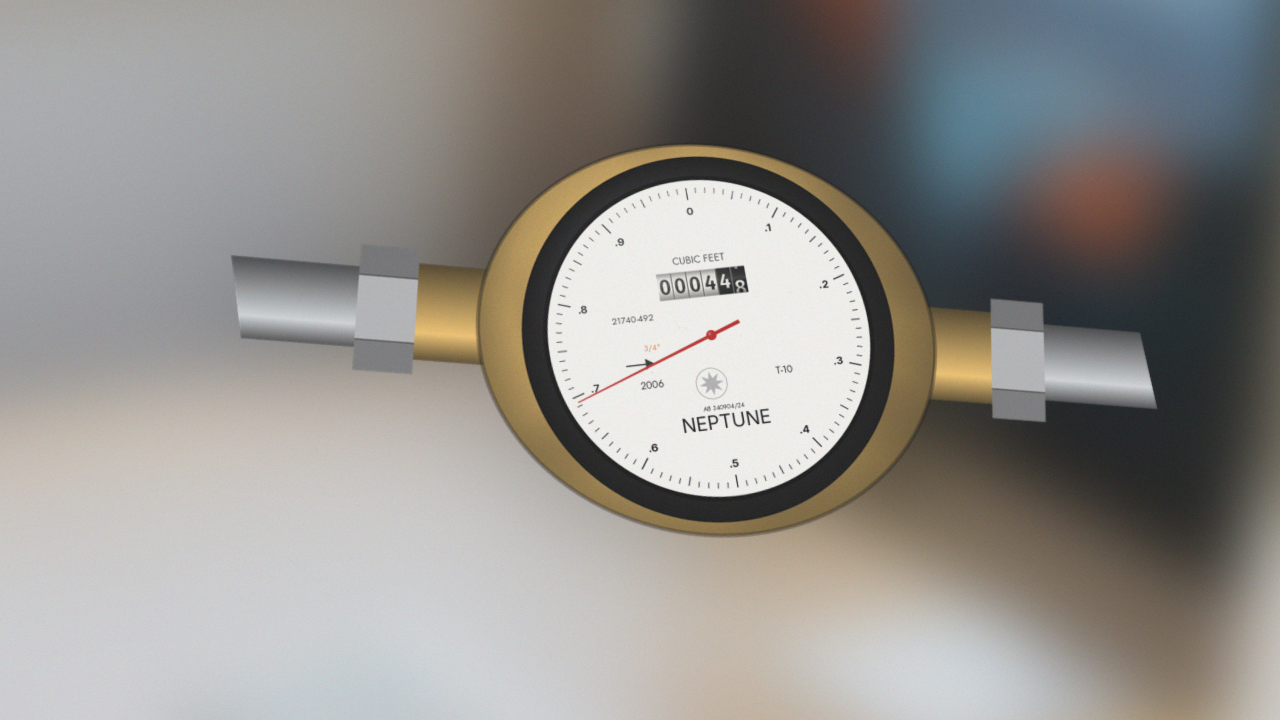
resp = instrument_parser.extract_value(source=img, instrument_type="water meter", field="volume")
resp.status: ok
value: 447.69 ft³
